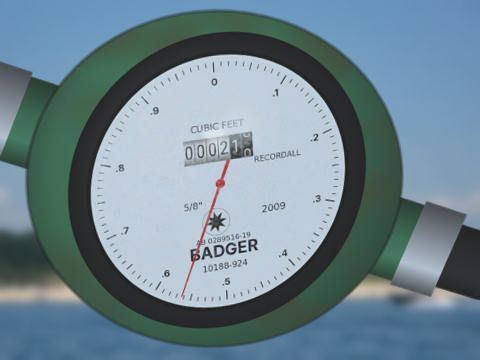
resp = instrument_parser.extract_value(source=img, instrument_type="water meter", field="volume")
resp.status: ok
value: 218.56 ft³
